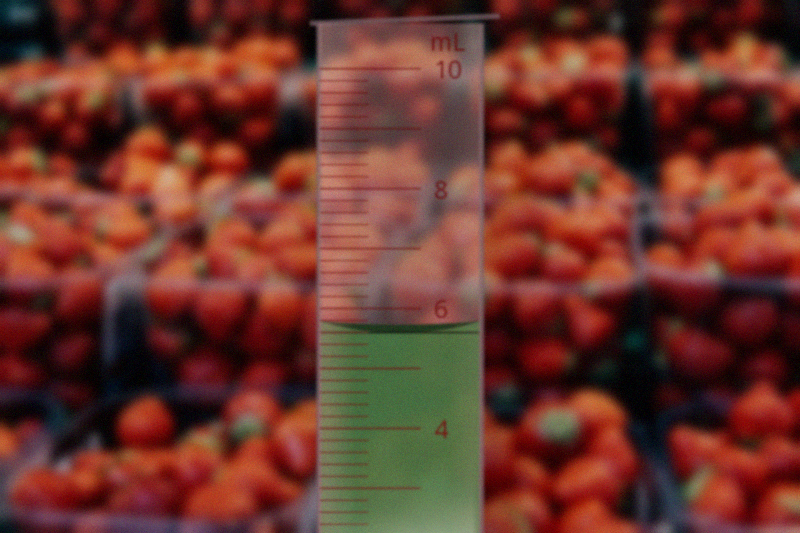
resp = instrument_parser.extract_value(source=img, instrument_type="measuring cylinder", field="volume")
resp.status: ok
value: 5.6 mL
